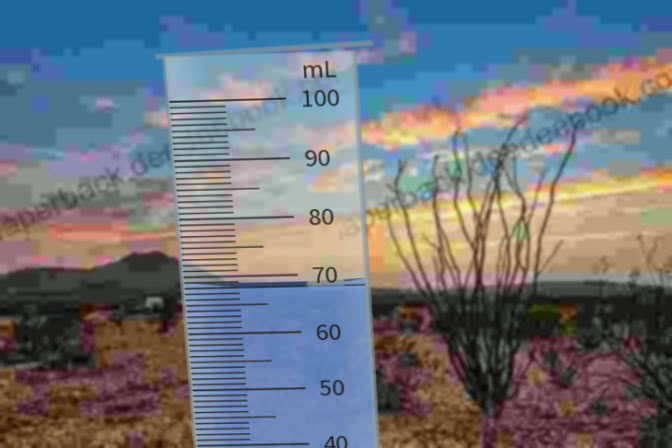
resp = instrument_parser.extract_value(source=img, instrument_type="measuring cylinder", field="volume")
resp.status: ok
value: 68 mL
